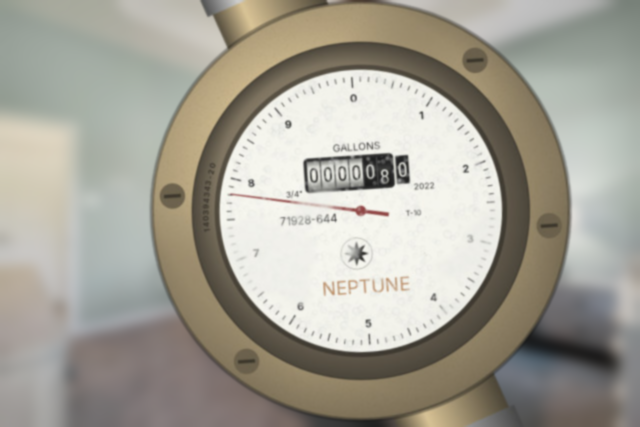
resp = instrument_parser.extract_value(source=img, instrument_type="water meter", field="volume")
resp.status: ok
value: 77.8 gal
